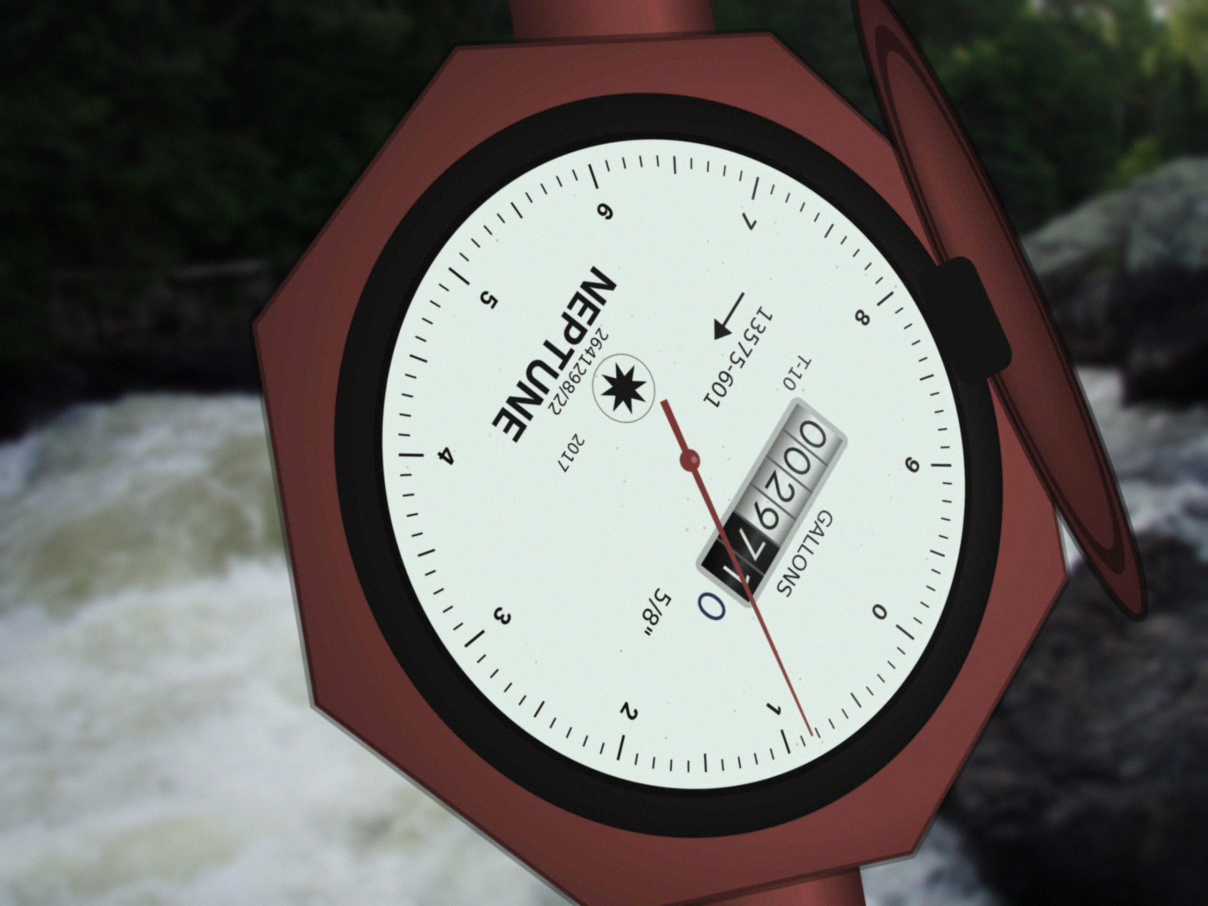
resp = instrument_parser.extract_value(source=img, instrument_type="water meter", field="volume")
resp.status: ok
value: 29710.8 gal
